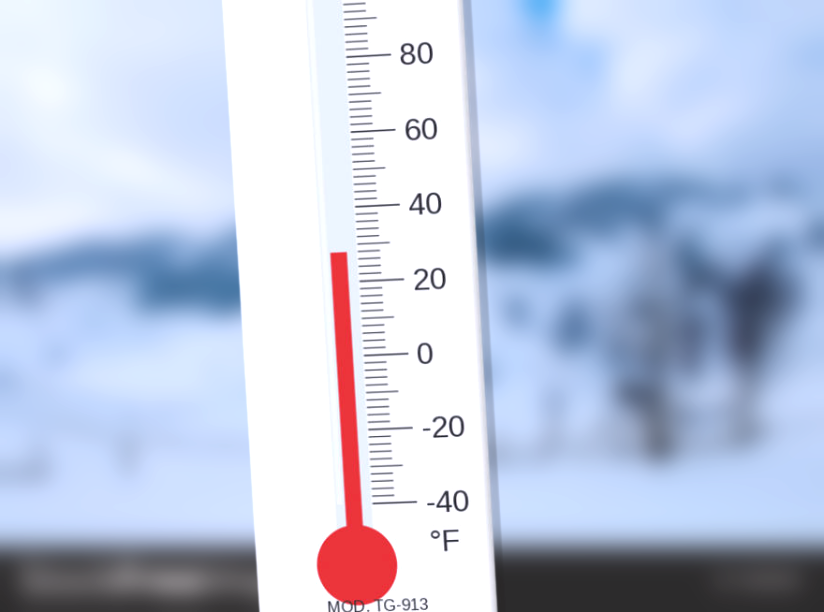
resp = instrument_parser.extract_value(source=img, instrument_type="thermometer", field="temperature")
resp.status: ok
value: 28 °F
